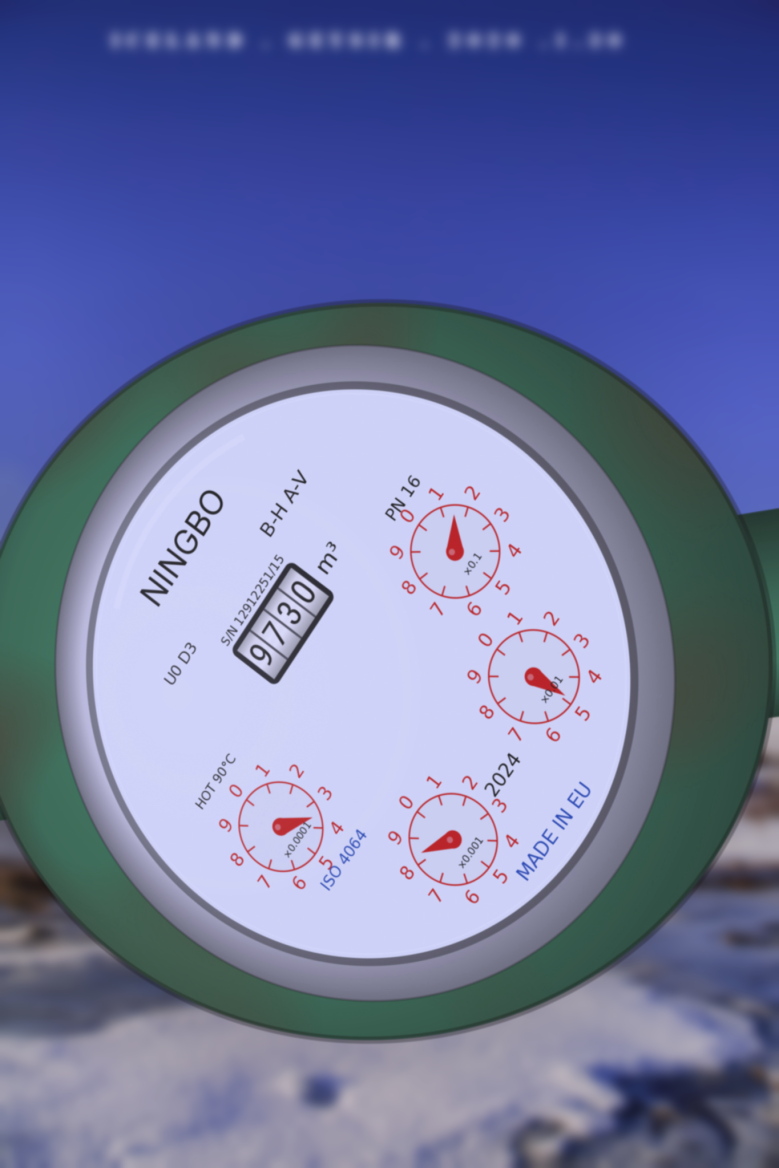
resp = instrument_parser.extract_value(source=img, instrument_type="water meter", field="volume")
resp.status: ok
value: 9730.1483 m³
